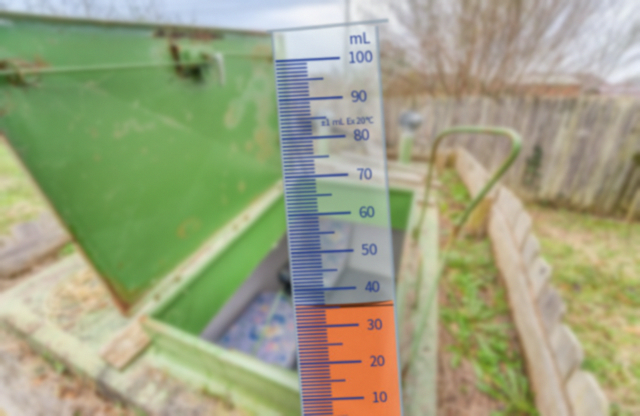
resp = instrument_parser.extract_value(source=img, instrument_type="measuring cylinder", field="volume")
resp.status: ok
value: 35 mL
